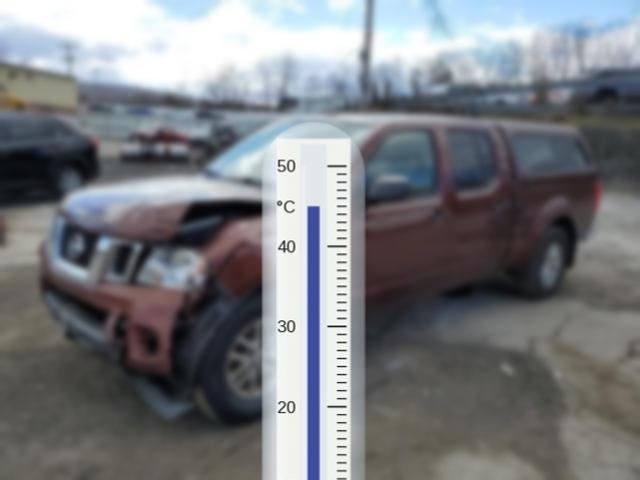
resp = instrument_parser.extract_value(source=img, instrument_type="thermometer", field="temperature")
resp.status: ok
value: 45 °C
